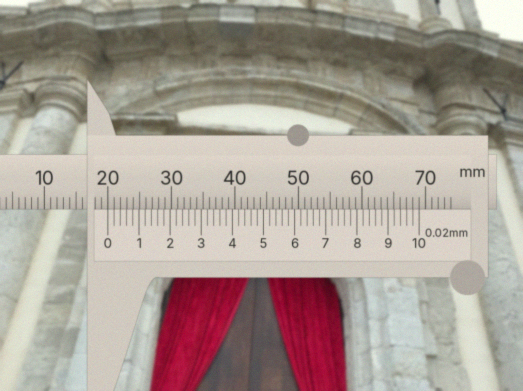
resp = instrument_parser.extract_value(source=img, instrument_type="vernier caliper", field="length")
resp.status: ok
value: 20.0 mm
